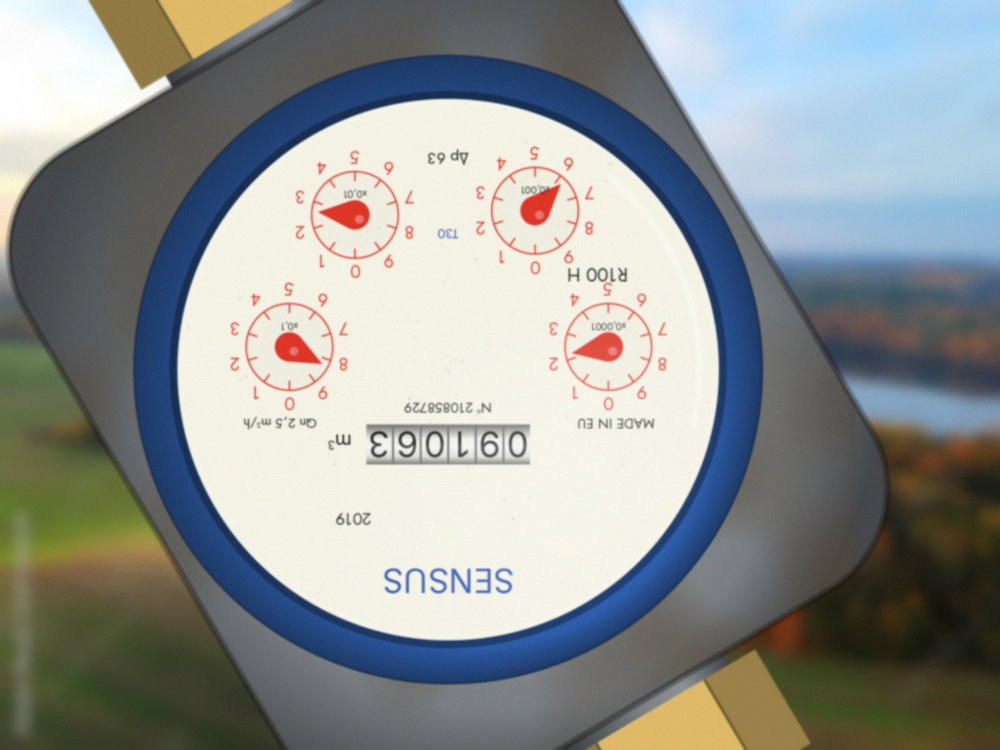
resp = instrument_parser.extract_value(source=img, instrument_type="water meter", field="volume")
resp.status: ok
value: 91063.8262 m³
